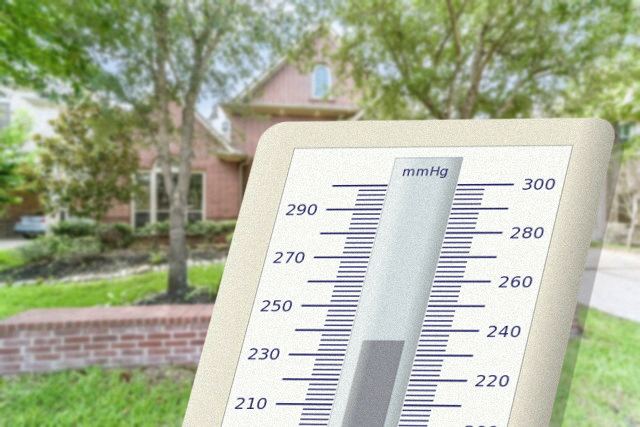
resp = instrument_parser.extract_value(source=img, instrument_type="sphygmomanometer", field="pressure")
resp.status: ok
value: 236 mmHg
